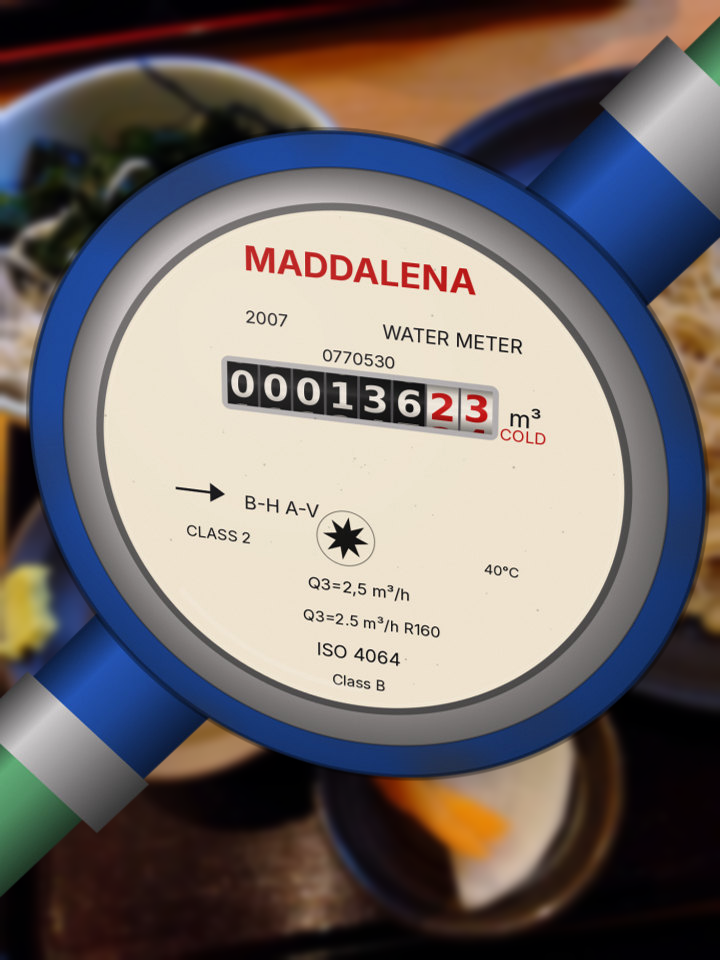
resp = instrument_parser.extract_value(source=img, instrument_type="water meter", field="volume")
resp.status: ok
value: 136.23 m³
